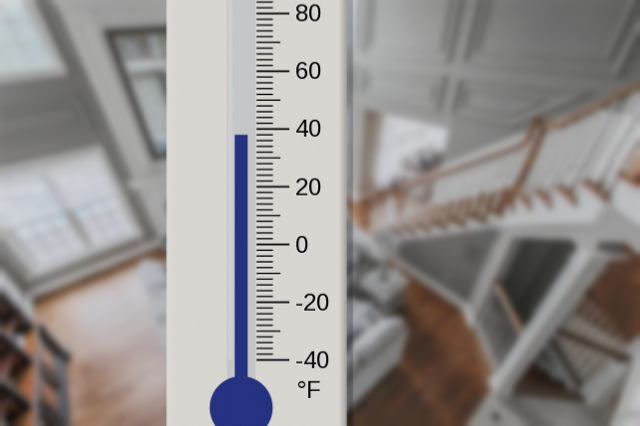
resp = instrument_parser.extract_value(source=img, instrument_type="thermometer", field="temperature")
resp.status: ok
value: 38 °F
